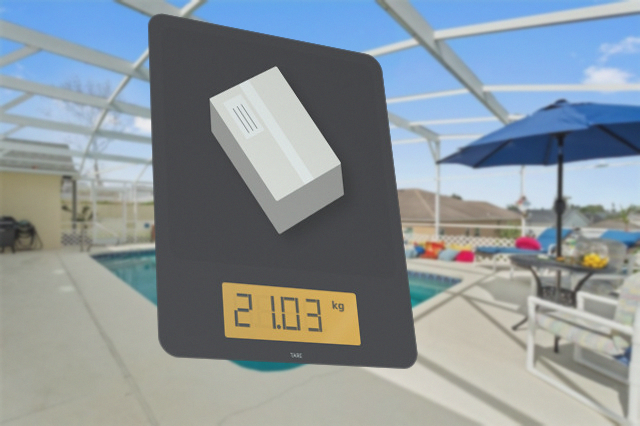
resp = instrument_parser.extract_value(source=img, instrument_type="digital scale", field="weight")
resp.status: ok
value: 21.03 kg
